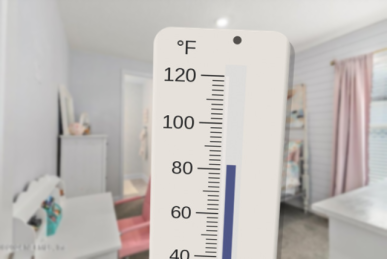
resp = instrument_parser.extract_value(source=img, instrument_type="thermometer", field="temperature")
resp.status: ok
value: 82 °F
